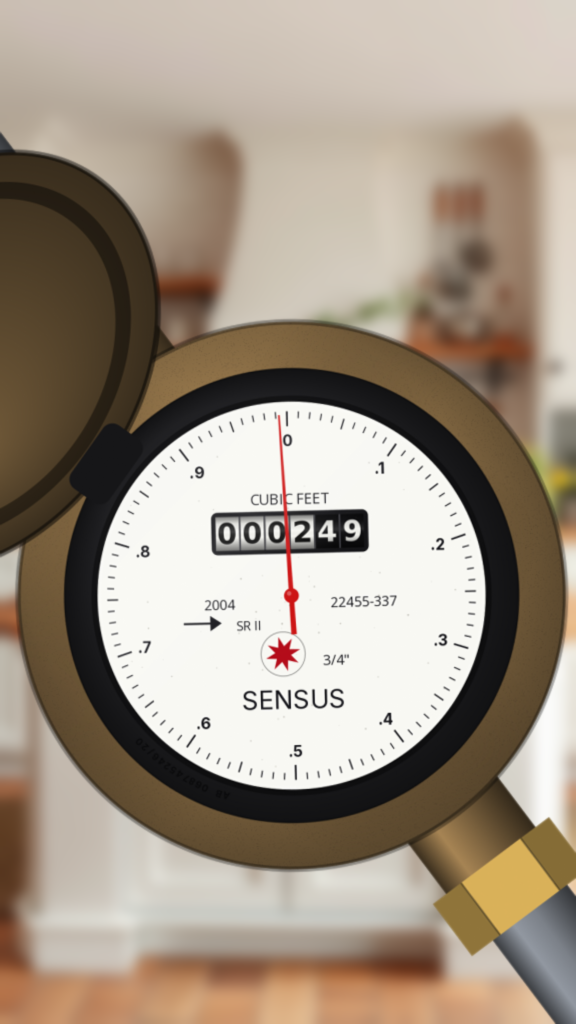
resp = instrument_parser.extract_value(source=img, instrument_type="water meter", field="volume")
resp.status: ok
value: 248.99 ft³
